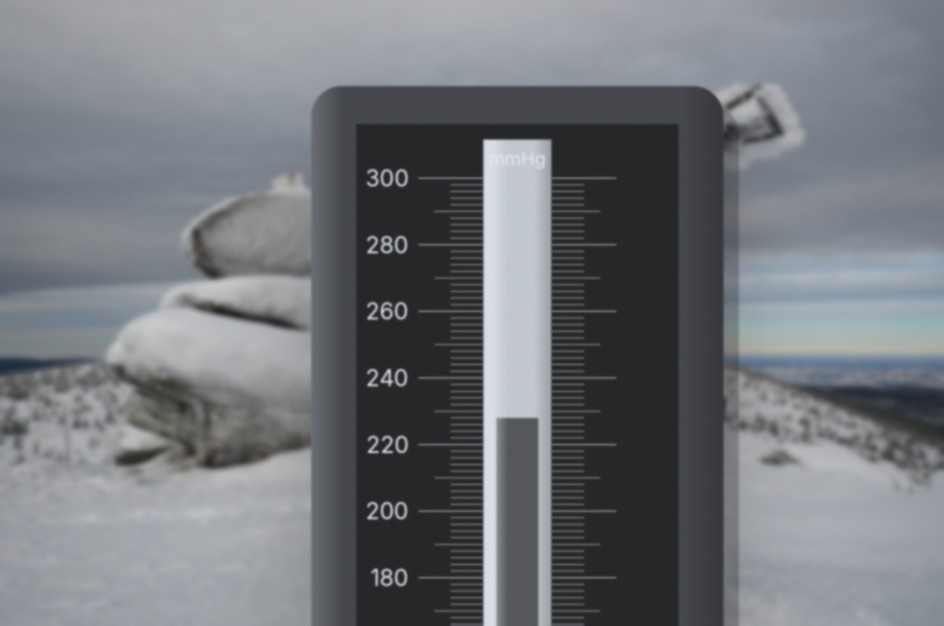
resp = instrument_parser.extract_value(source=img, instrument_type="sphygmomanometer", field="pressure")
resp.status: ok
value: 228 mmHg
